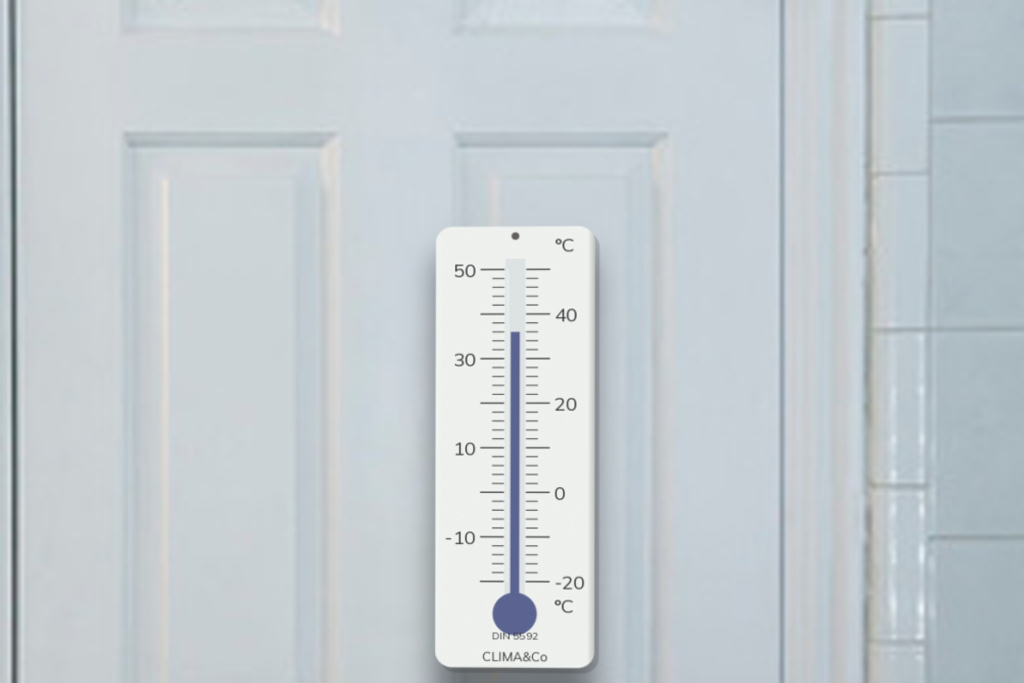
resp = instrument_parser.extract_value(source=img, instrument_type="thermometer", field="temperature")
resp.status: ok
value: 36 °C
